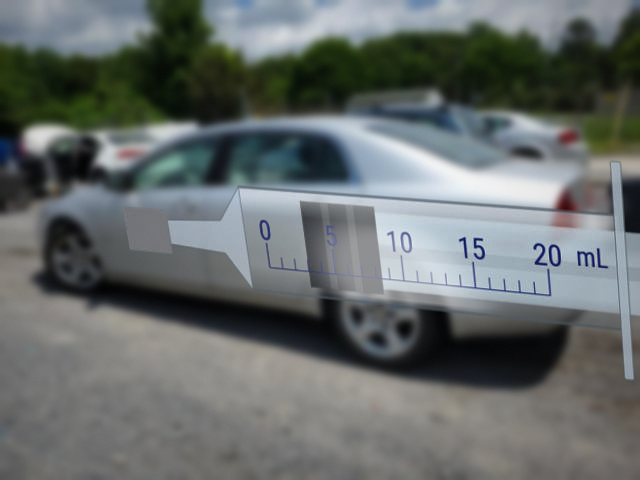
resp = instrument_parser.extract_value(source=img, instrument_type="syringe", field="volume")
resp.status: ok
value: 3 mL
